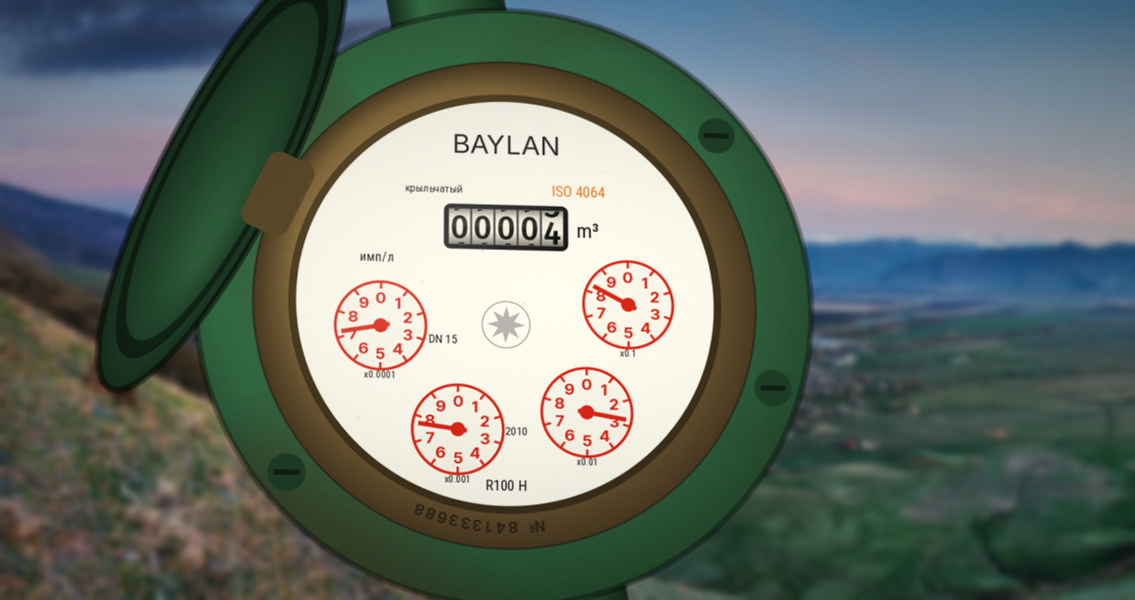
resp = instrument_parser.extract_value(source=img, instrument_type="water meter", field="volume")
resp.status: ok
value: 3.8277 m³
